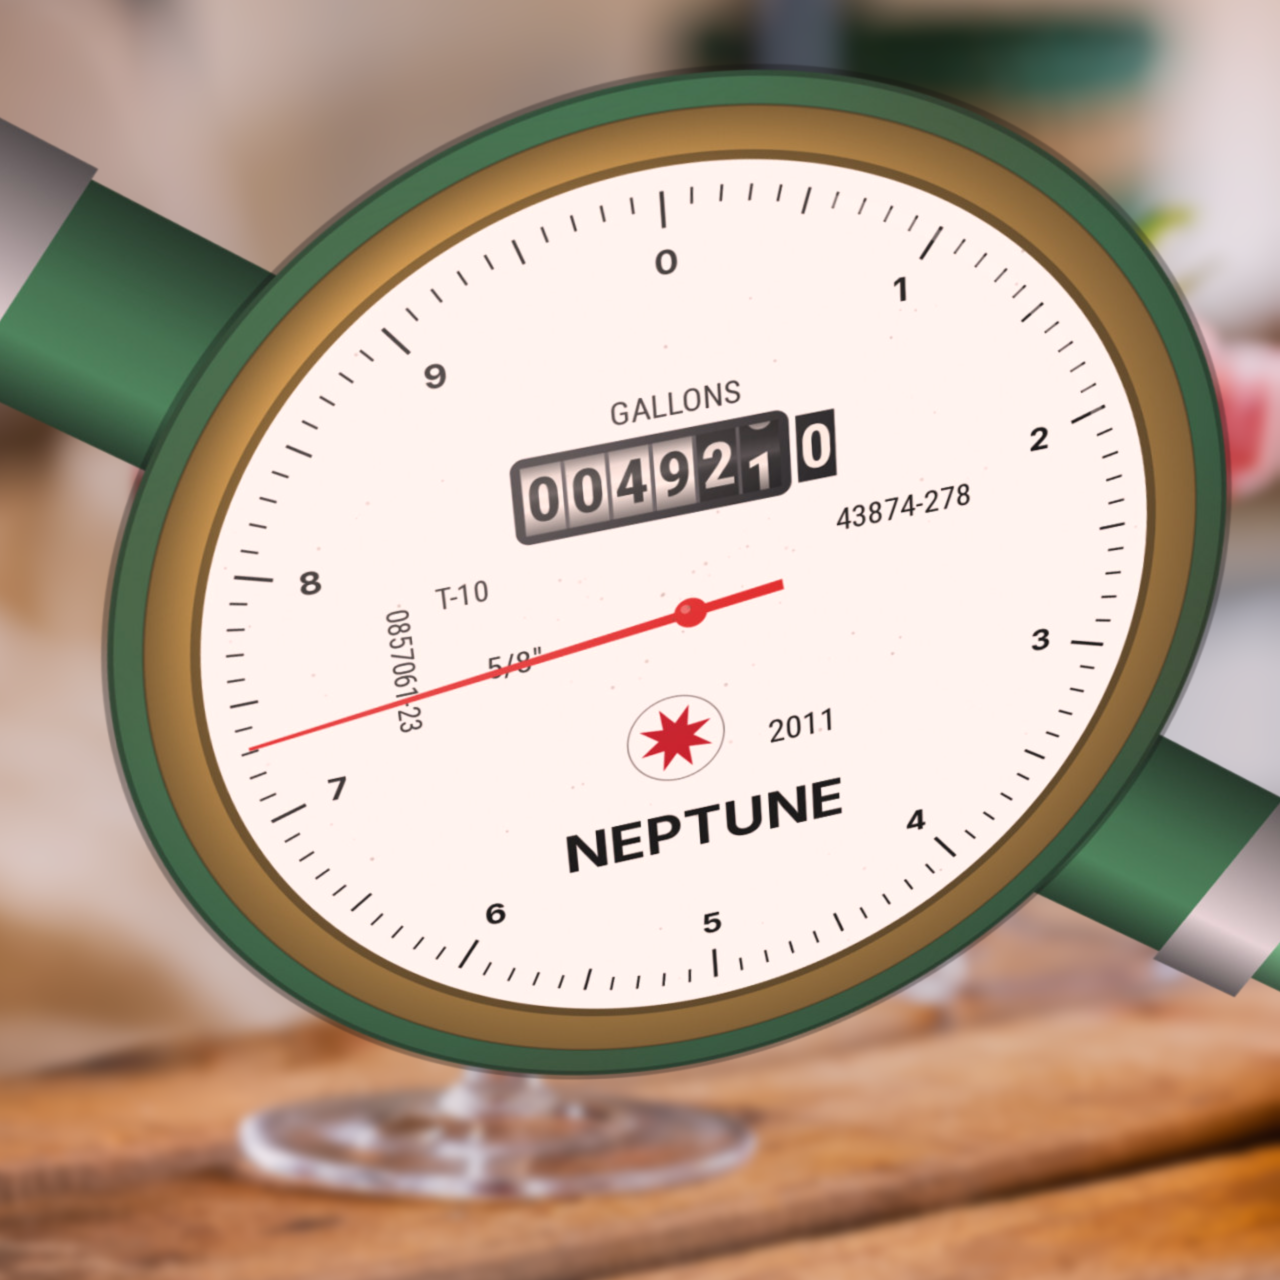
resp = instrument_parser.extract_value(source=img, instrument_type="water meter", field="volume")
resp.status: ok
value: 49207.3 gal
